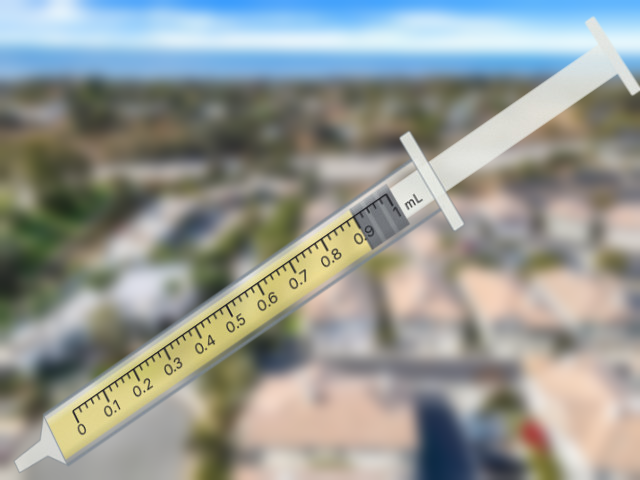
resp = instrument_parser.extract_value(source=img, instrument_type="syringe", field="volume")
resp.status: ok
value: 0.9 mL
